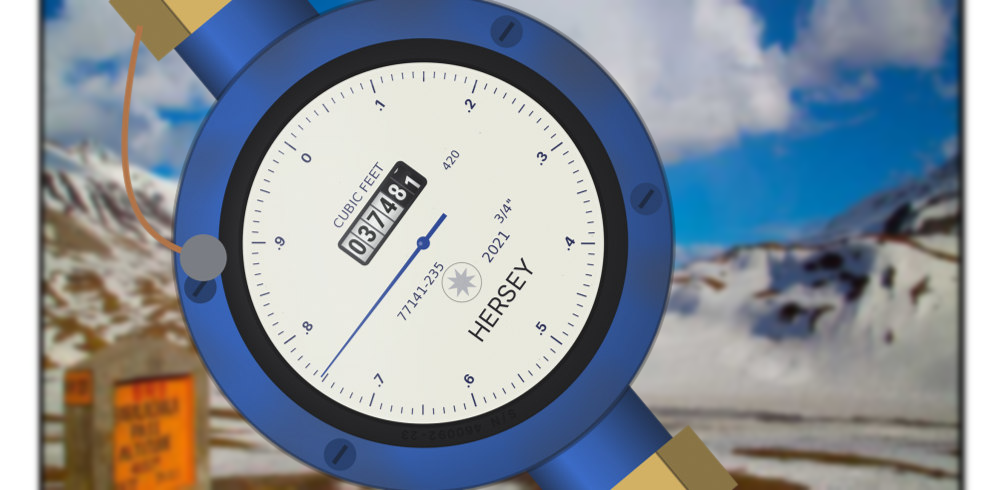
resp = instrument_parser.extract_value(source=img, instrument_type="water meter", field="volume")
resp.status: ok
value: 37480.75 ft³
